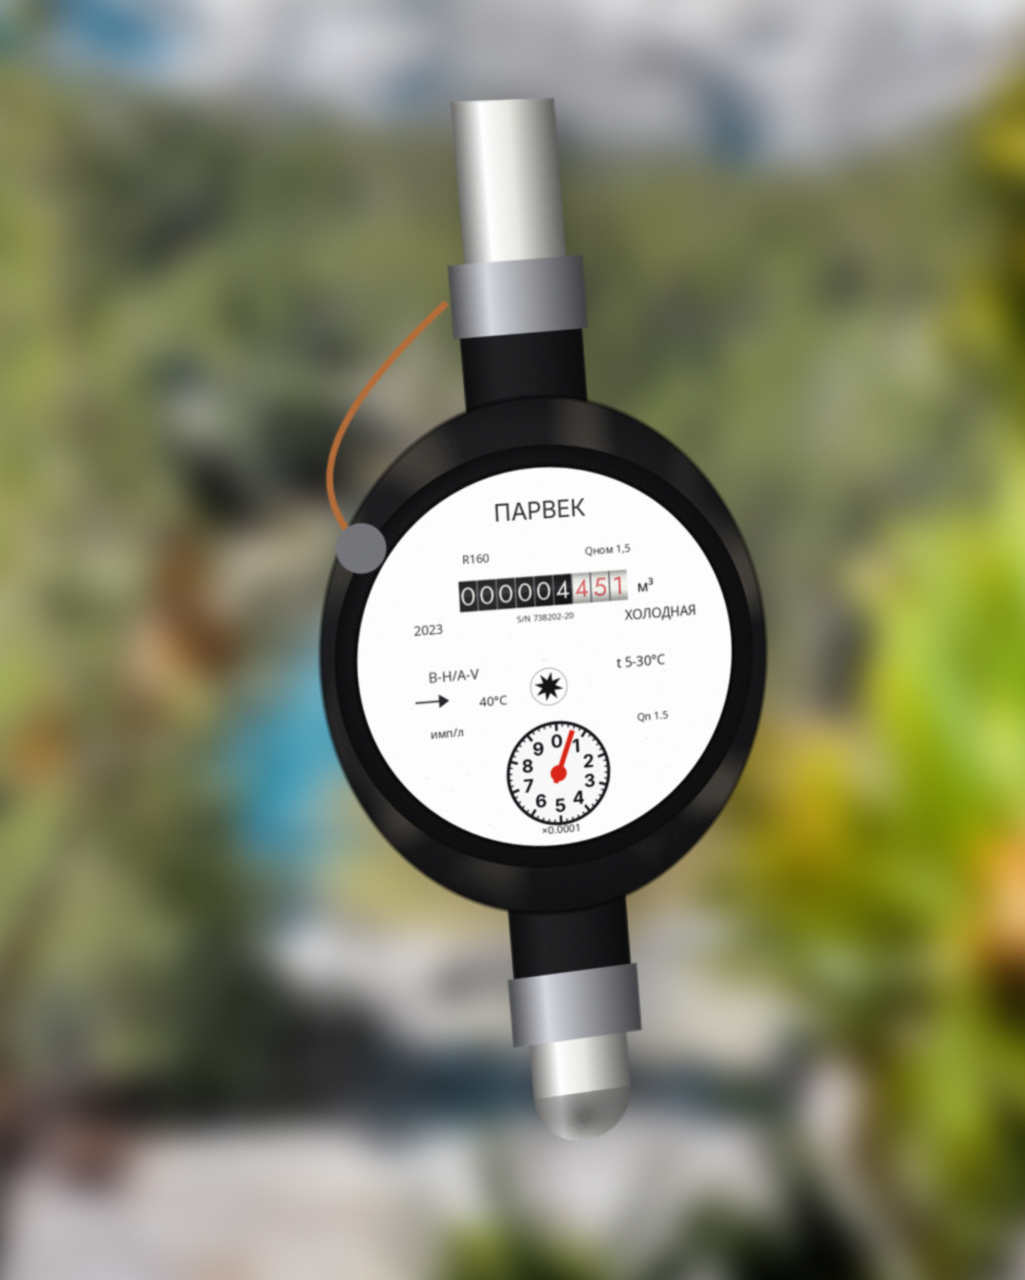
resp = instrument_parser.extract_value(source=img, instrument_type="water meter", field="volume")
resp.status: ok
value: 4.4510 m³
